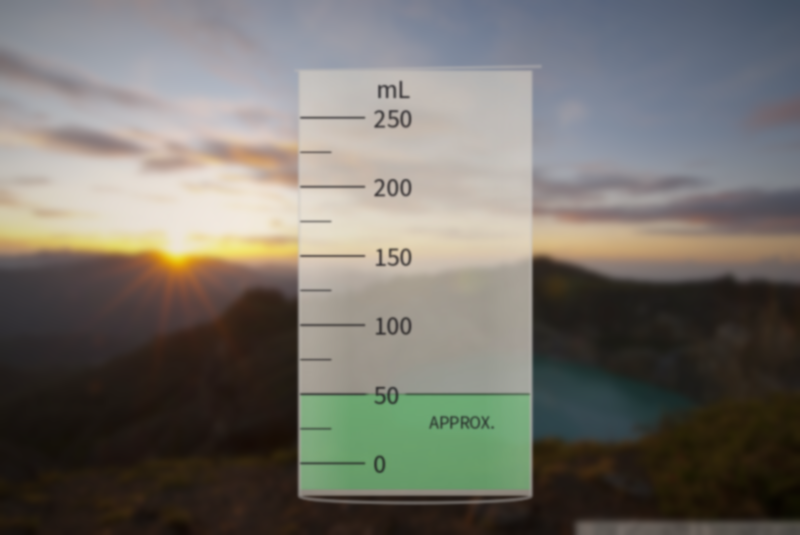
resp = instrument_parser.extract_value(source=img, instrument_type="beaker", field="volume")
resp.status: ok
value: 50 mL
